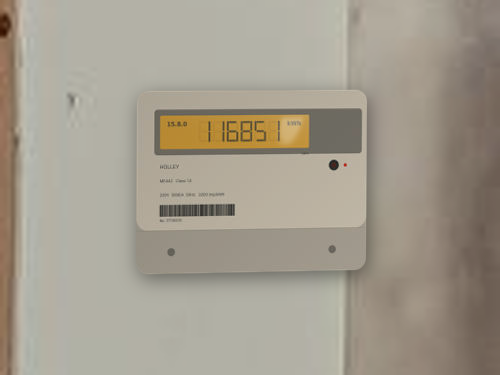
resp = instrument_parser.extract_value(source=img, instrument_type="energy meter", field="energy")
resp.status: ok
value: 116851 kWh
